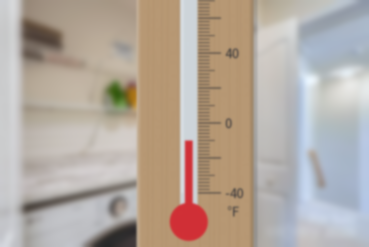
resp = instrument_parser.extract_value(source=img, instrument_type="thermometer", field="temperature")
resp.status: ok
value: -10 °F
